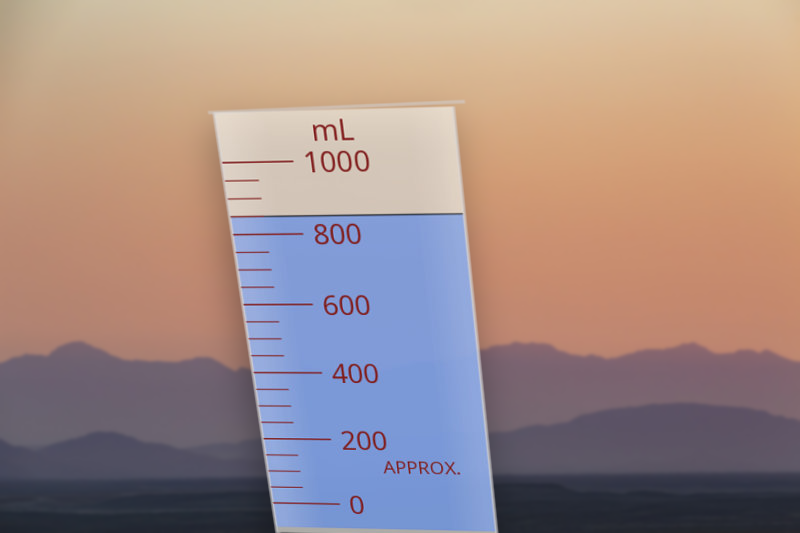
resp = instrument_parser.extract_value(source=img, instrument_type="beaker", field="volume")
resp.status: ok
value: 850 mL
